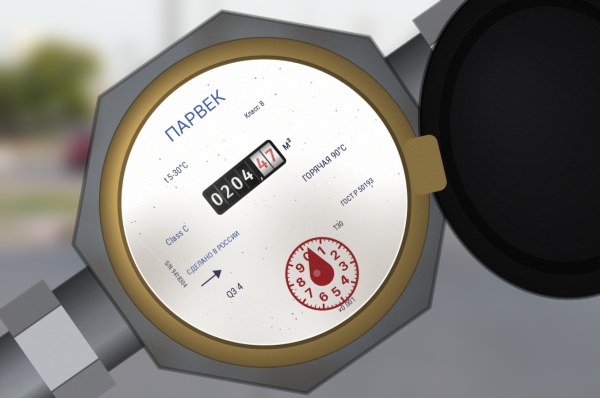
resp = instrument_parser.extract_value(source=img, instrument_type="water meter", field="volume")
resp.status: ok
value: 204.470 m³
